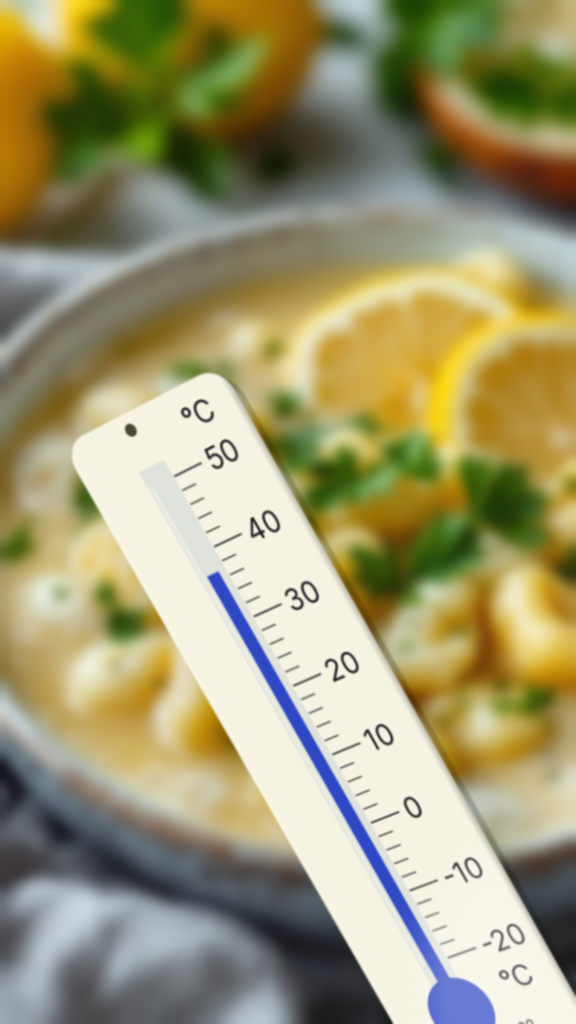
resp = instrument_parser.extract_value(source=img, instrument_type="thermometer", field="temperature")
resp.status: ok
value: 37 °C
